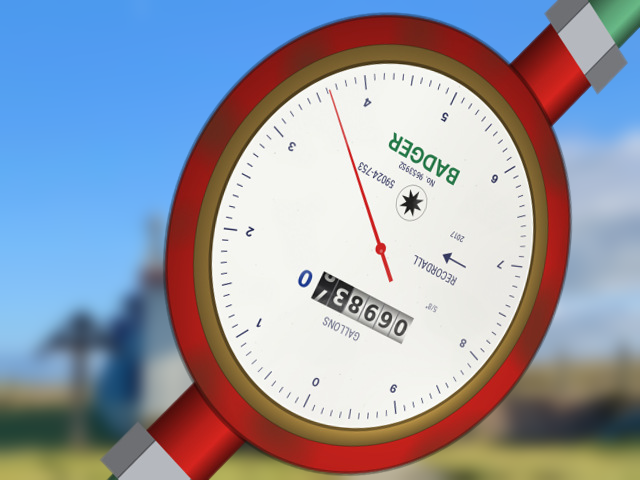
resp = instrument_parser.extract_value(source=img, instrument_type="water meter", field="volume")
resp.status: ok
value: 698373.6 gal
